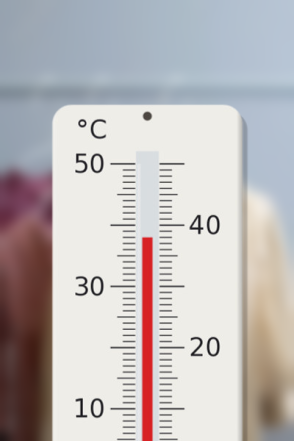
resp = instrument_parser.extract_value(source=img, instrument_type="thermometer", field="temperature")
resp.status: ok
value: 38 °C
